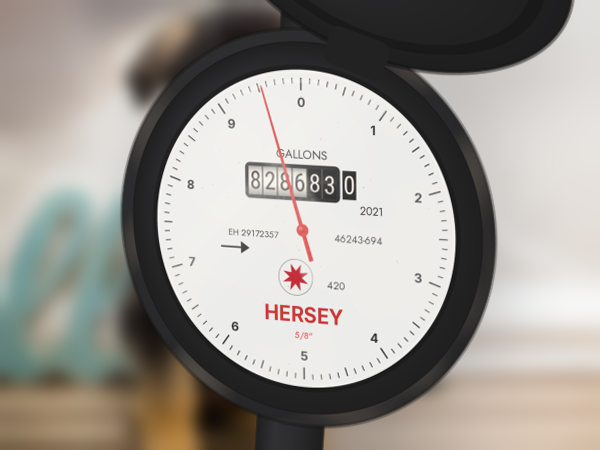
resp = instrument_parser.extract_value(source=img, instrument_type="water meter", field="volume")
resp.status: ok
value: 8286829.5 gal
